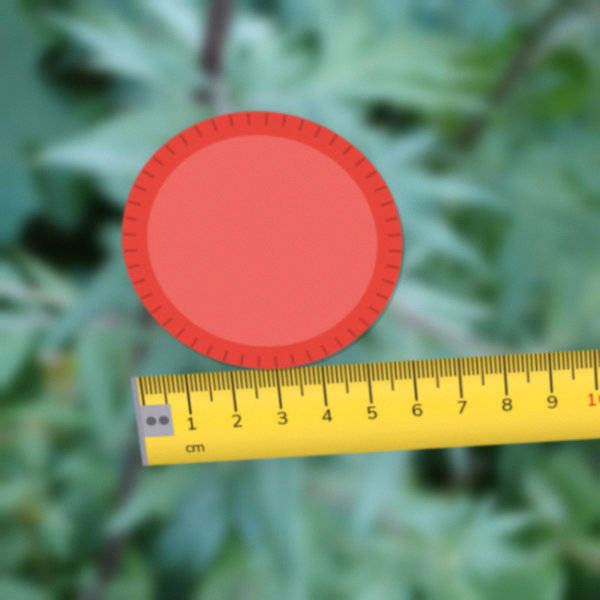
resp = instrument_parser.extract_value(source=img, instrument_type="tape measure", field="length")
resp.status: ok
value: 6 cm
